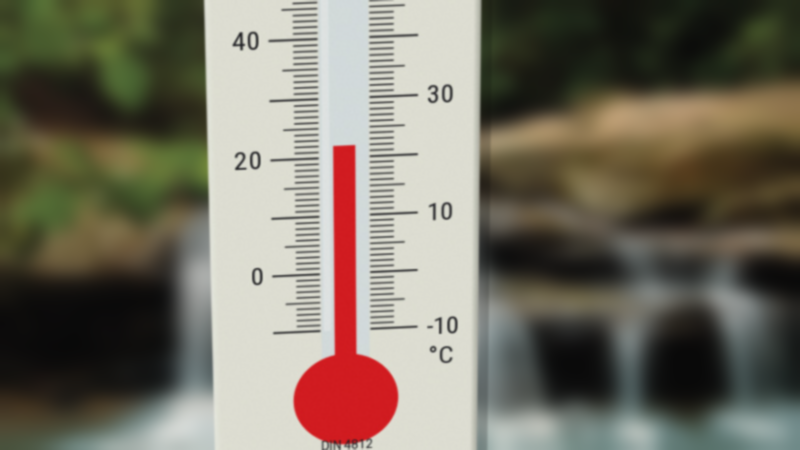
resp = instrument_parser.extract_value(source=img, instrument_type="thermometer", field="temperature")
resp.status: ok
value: 22 °C
